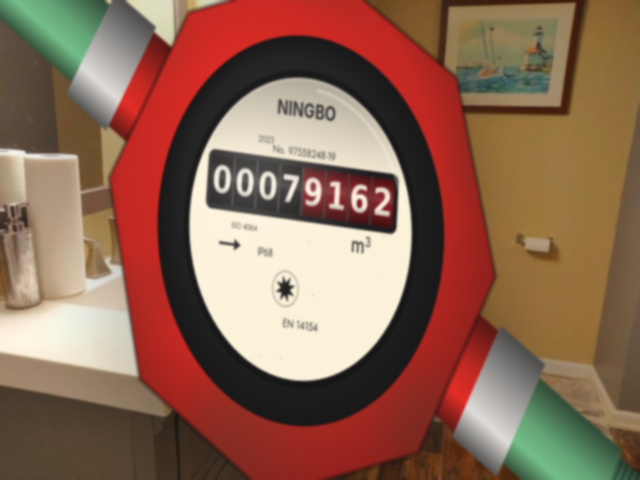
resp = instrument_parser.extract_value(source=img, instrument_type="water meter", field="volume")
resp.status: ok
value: 7.9162 m³
